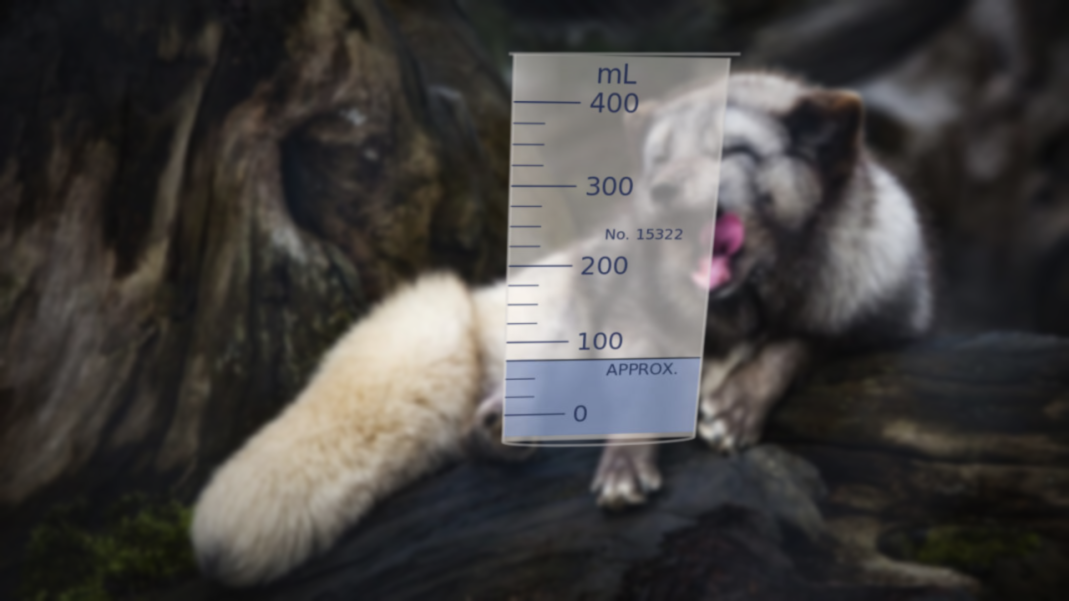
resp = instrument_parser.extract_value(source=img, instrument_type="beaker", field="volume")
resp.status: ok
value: 75 mL
